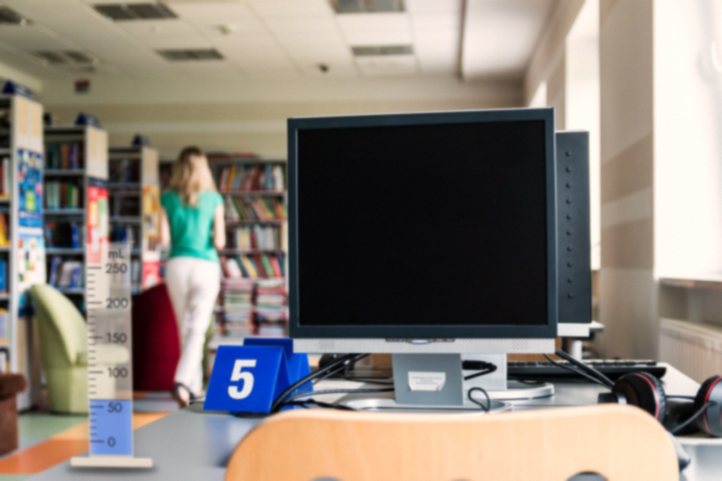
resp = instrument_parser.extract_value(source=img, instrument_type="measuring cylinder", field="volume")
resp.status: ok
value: 60 mL
